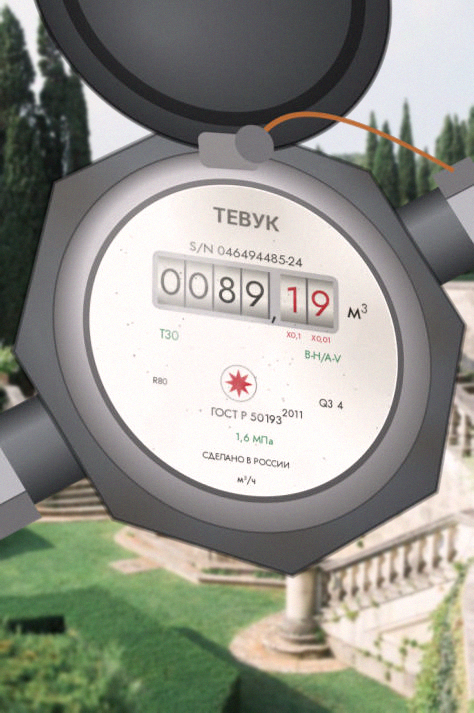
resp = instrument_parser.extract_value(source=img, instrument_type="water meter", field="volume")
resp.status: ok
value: 89.19 m³
